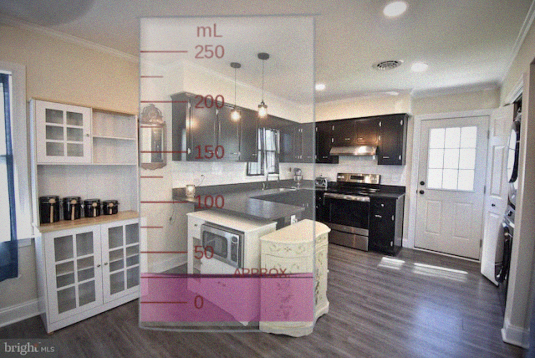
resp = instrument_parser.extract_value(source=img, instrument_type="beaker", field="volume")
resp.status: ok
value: 25 mL
